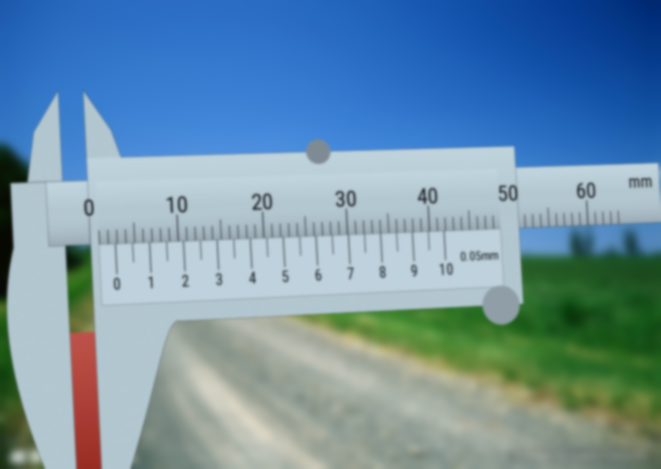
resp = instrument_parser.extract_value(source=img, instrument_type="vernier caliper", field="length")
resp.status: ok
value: 2.8 mm
